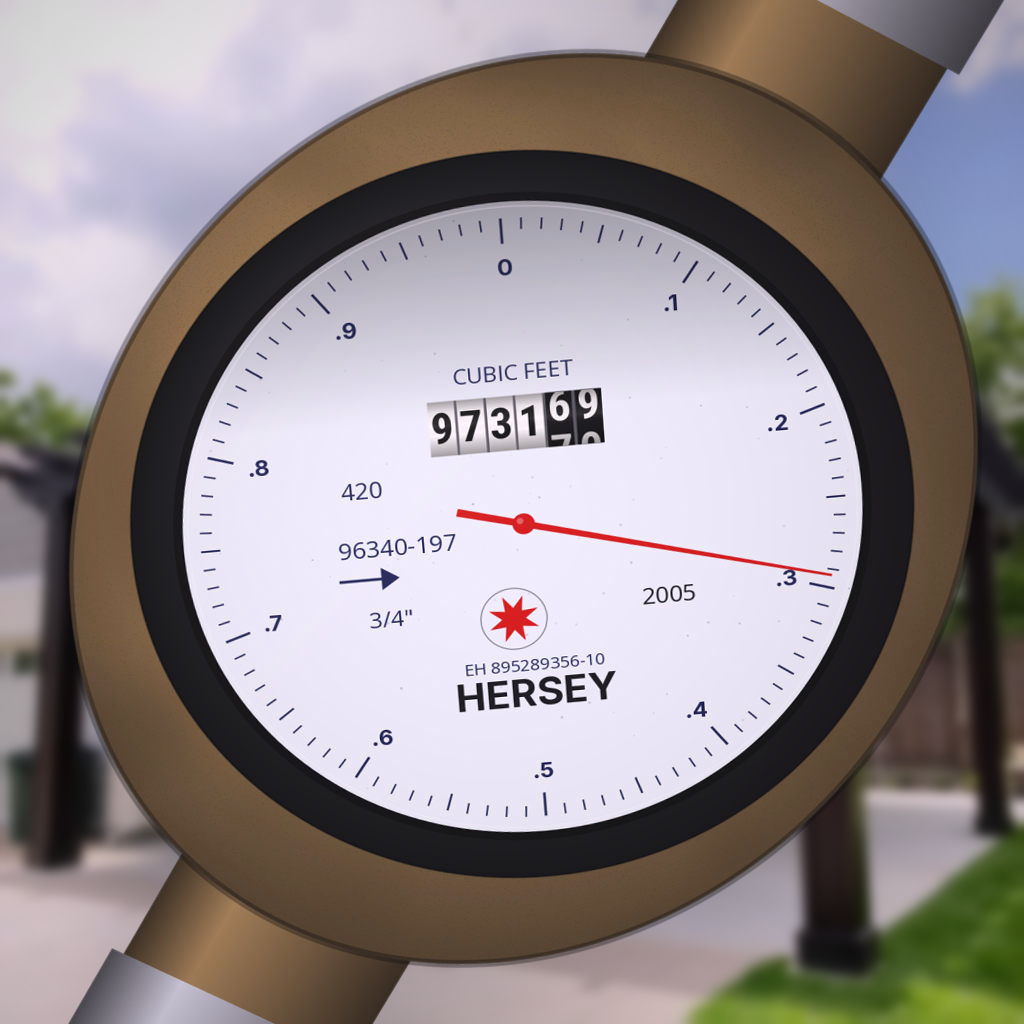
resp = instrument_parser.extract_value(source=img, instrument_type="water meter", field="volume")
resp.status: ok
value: 973169.29 ft³
